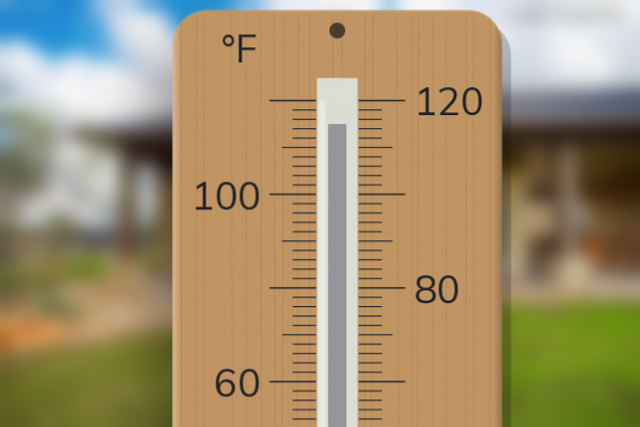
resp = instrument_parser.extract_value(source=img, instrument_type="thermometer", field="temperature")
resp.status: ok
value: 115 °F
